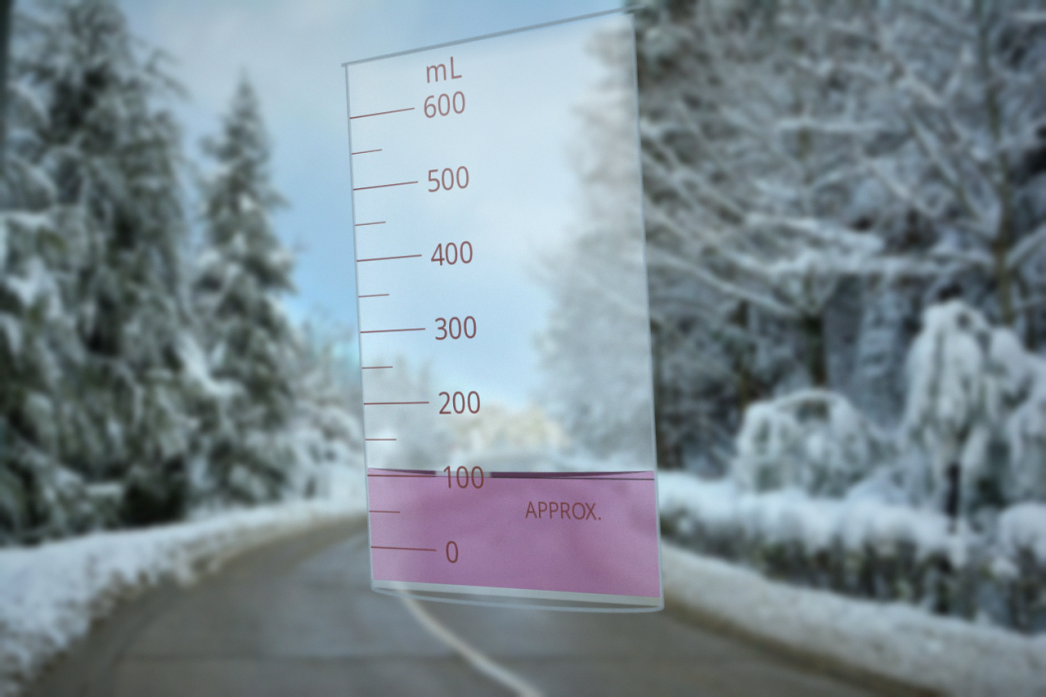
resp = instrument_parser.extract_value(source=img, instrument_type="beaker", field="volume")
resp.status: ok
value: 100 mL
